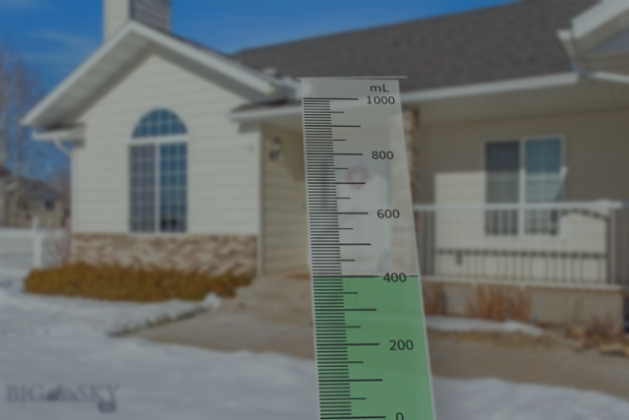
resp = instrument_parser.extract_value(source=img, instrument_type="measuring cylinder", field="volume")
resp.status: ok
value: 400 mL
